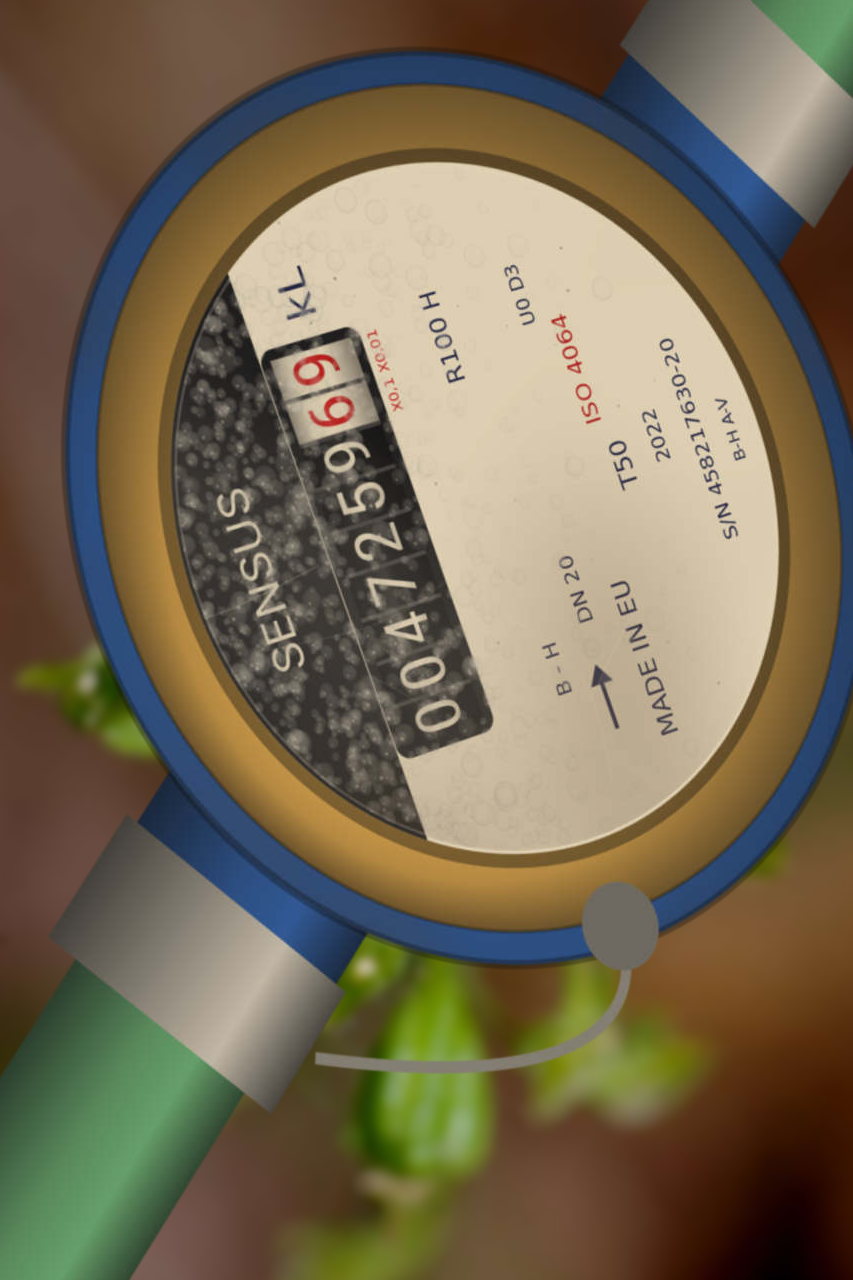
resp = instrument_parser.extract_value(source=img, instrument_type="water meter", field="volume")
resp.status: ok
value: 47259.69 kL
